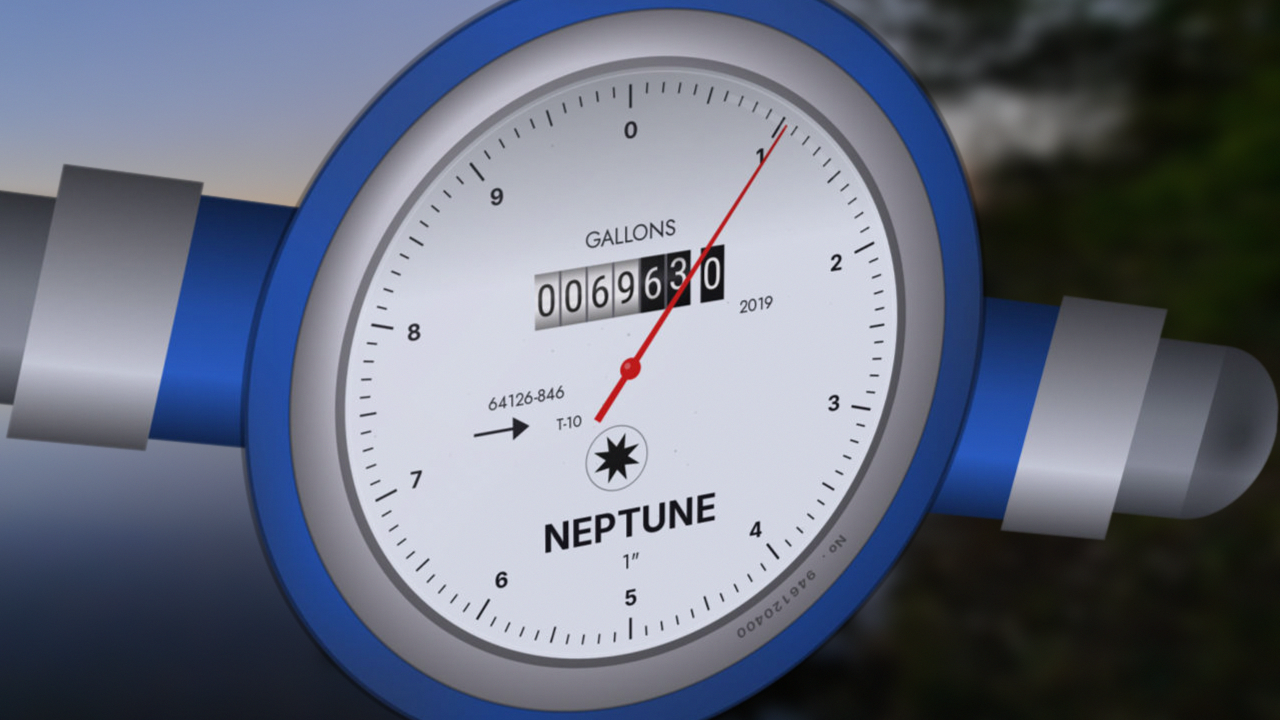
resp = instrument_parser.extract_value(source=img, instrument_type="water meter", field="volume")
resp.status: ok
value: 69631.0 gal
